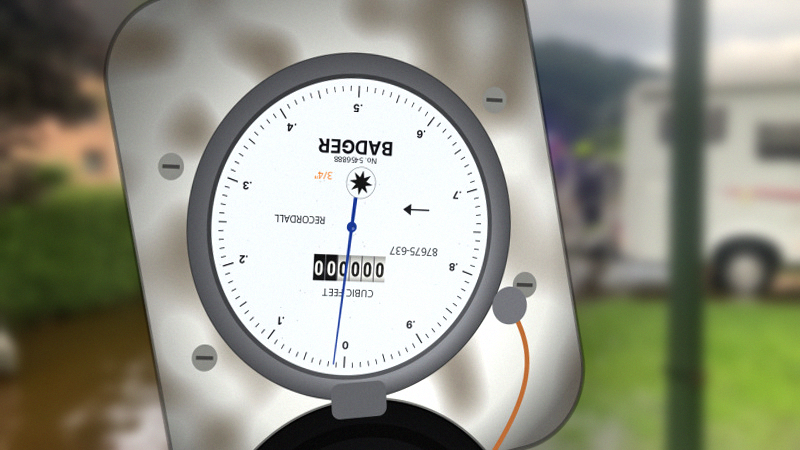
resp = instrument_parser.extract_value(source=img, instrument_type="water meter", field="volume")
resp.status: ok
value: 0.01 ft³
